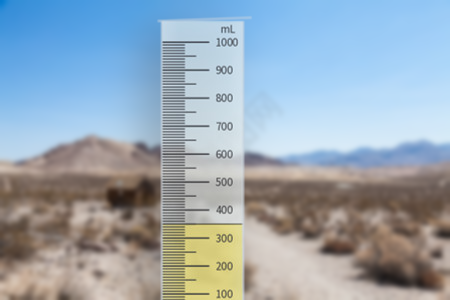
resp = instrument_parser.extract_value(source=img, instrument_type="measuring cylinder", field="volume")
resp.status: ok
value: 350 mL
